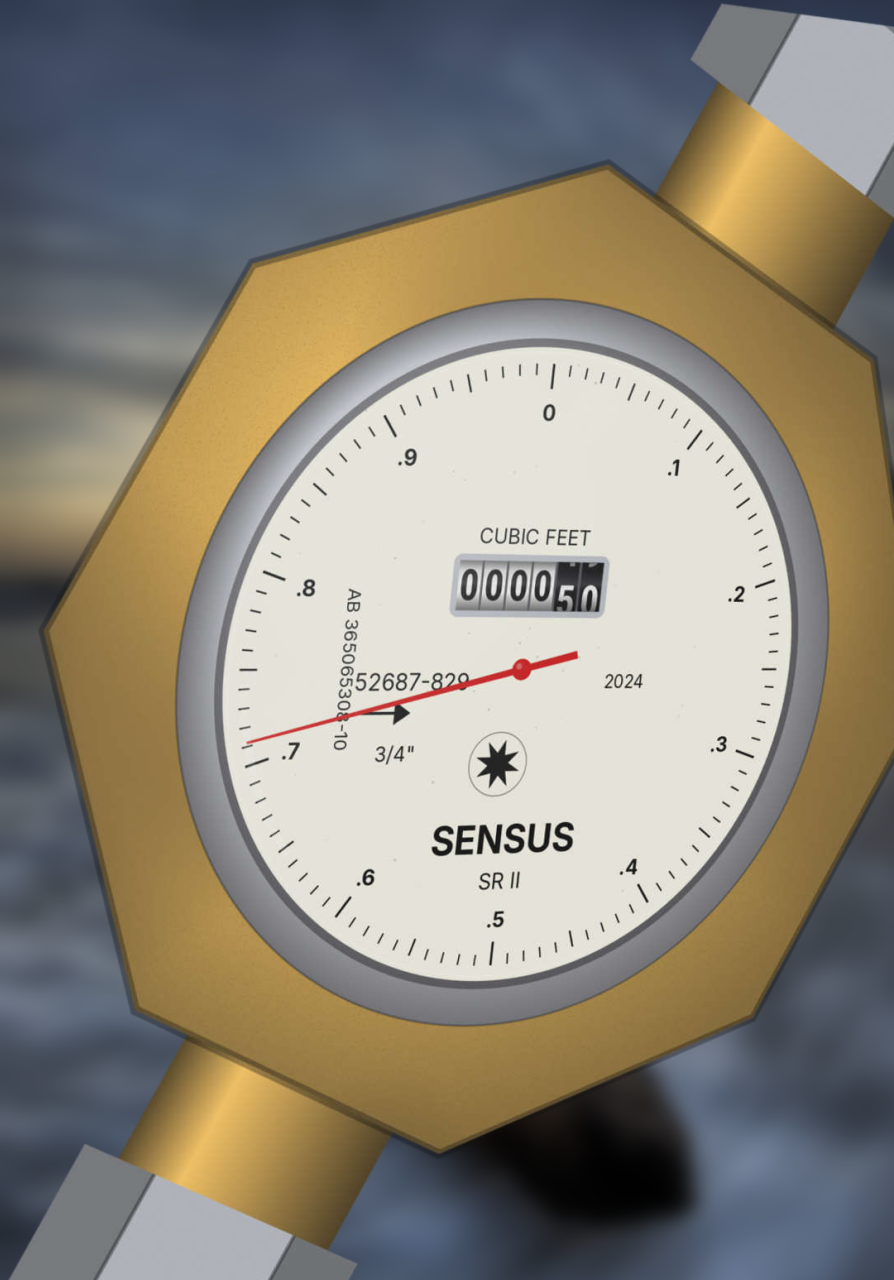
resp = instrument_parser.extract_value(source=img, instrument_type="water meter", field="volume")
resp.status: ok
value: 49.71 ft³
